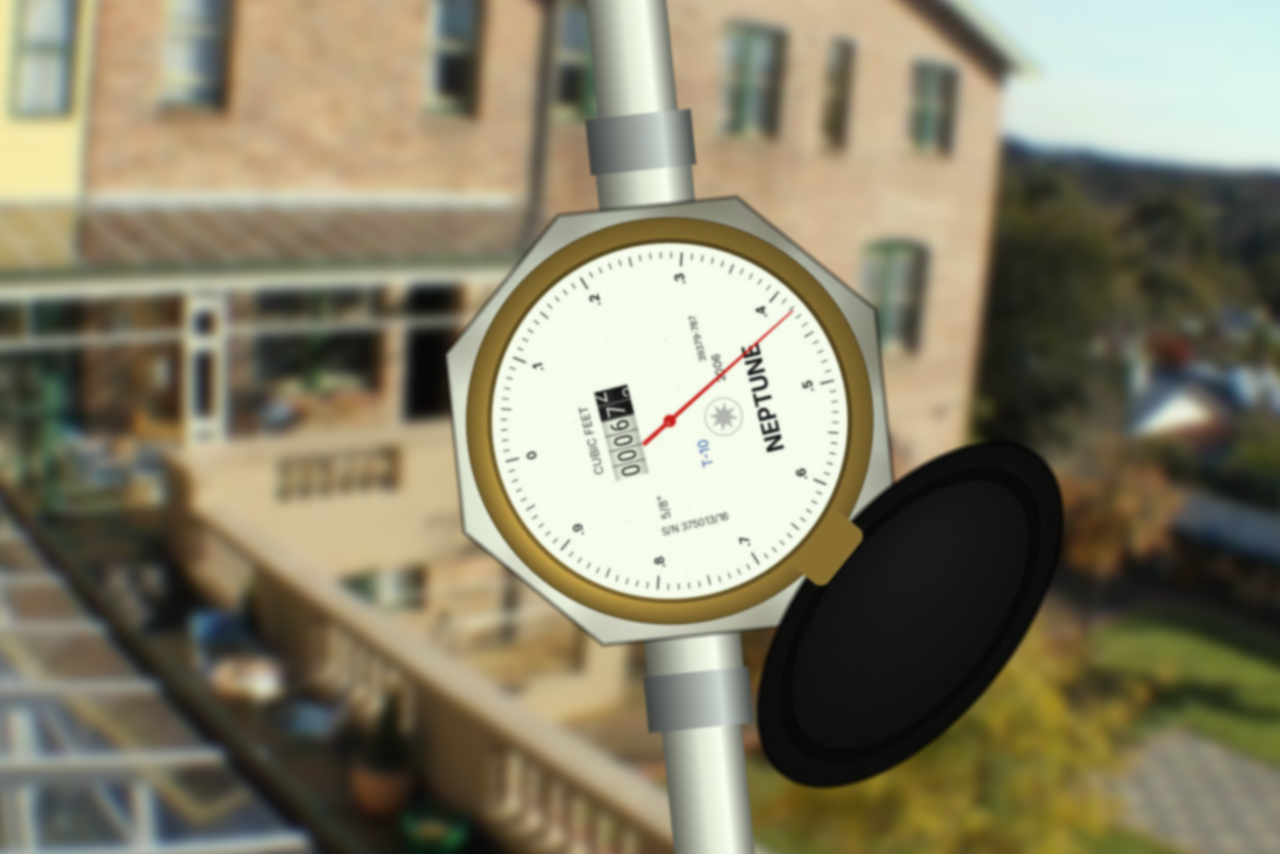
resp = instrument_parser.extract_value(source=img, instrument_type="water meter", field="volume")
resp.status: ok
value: 672.42 ft³
